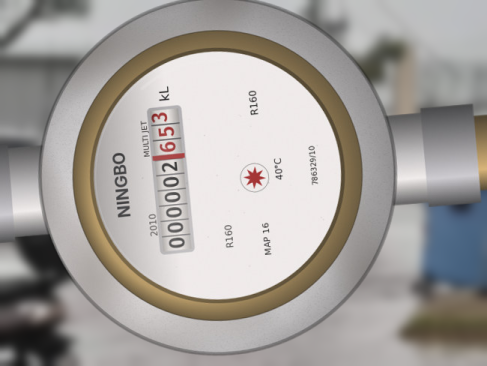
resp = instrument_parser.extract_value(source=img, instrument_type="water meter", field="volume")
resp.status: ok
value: 2.653 kL
